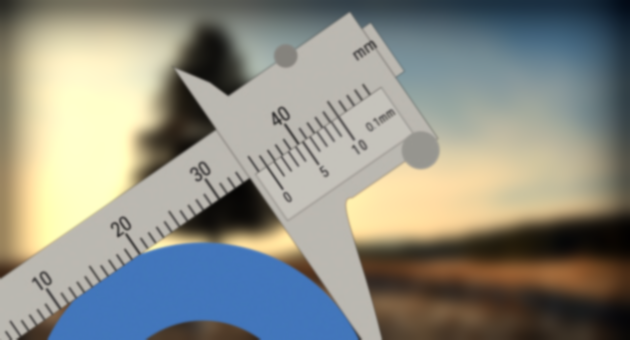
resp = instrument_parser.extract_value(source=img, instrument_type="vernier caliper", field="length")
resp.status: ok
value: 36.0 mm
